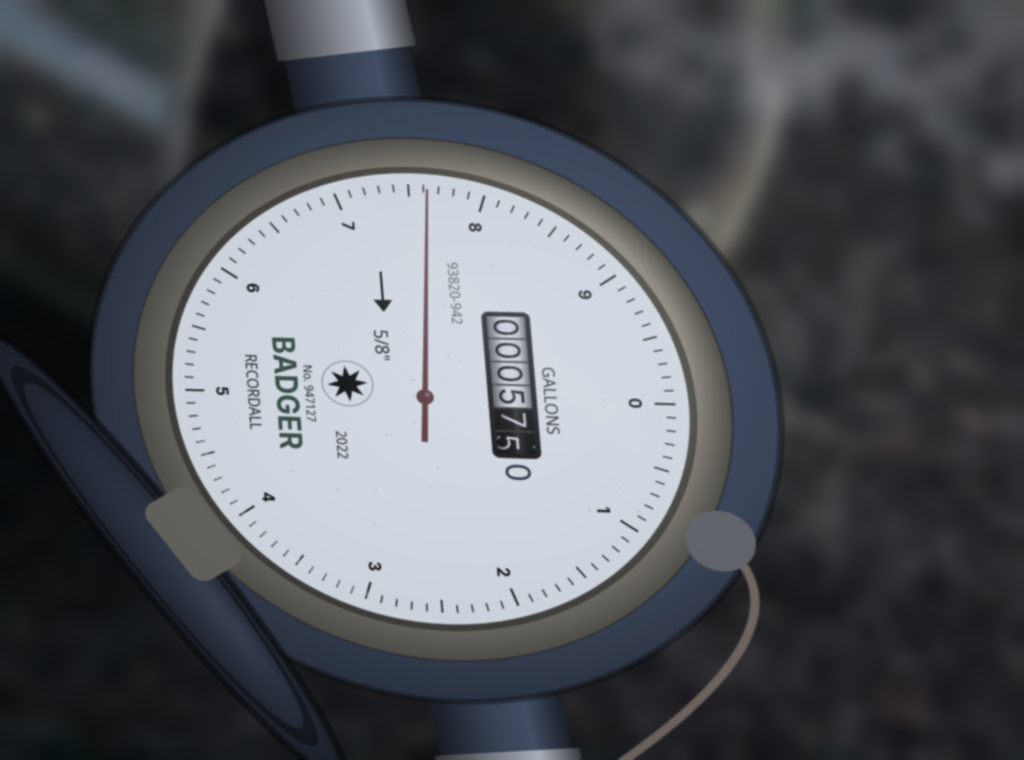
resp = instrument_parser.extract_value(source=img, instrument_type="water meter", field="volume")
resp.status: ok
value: 5747.6 gal
